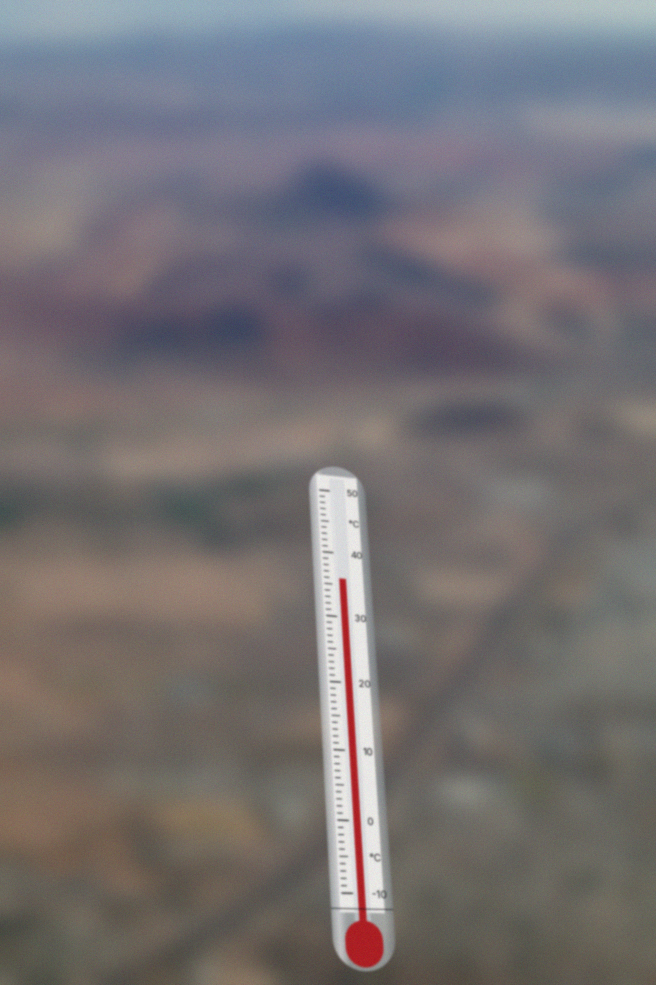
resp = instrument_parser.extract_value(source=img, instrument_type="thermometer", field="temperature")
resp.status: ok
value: 36 °C
